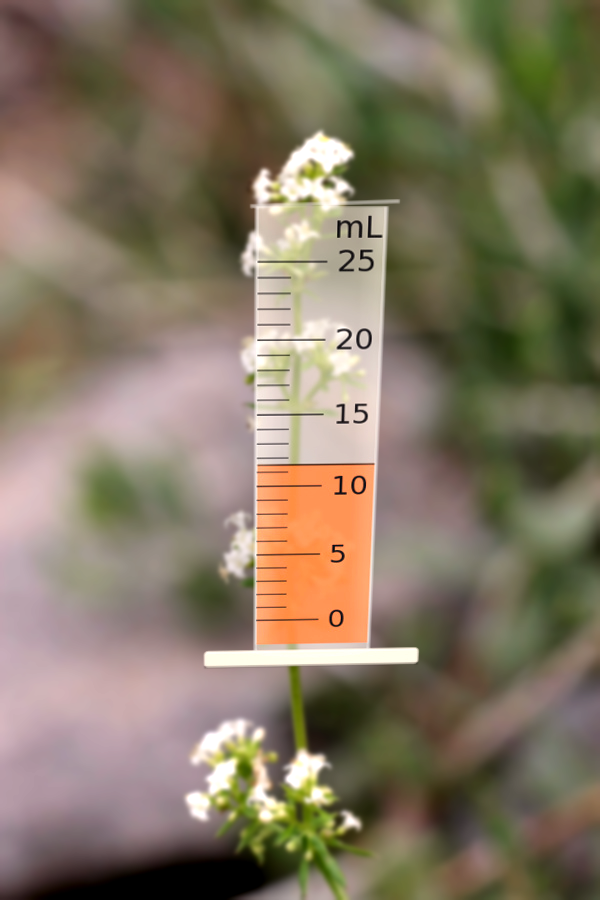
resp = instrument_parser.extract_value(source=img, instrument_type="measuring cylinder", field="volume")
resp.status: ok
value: 11.5 mL
